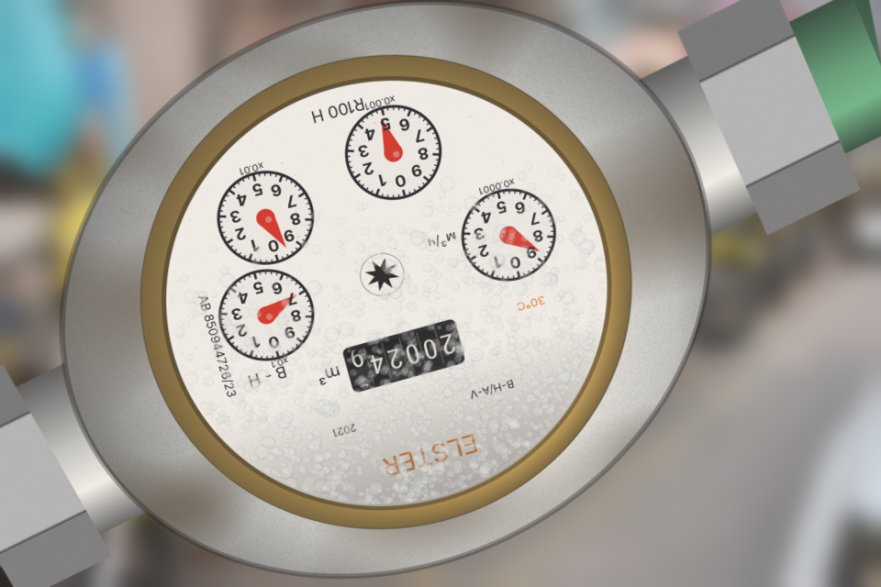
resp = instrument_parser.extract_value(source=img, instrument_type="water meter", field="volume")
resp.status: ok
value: 200248.6948 m³
